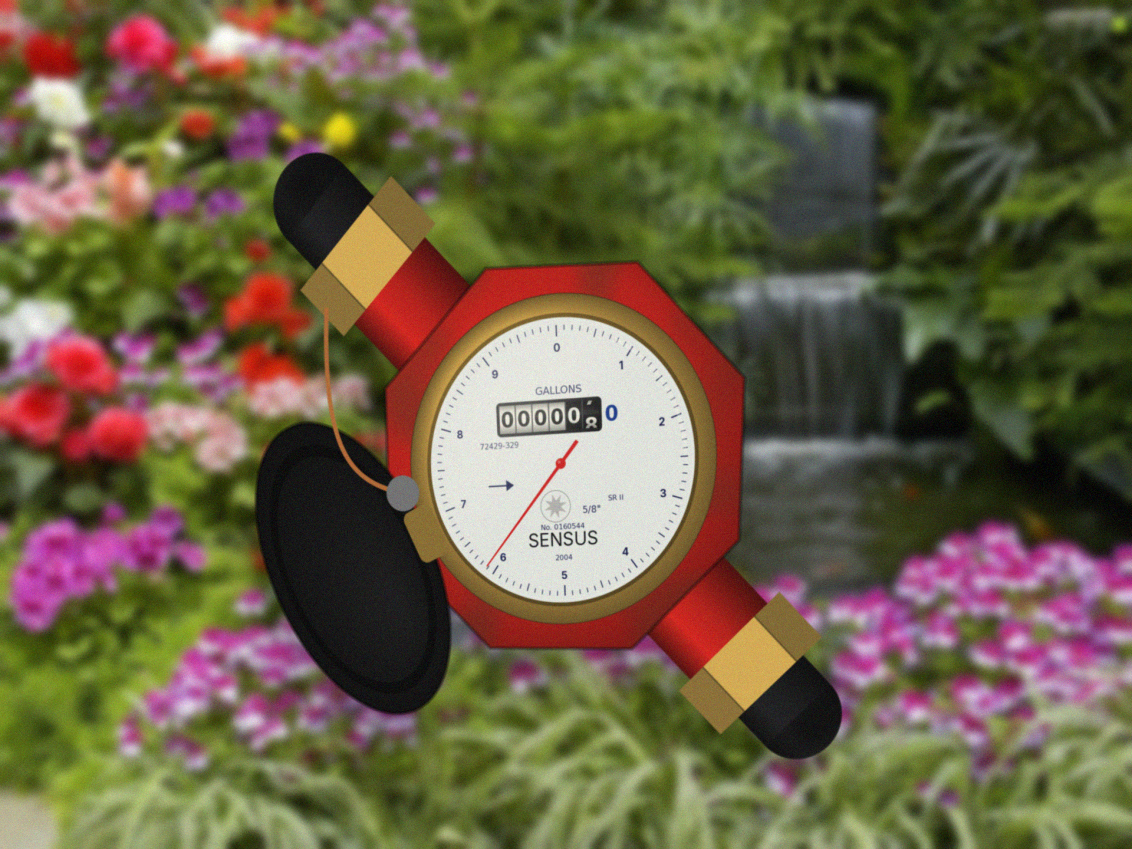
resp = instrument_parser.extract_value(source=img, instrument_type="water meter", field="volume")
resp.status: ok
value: 76.1 gal
